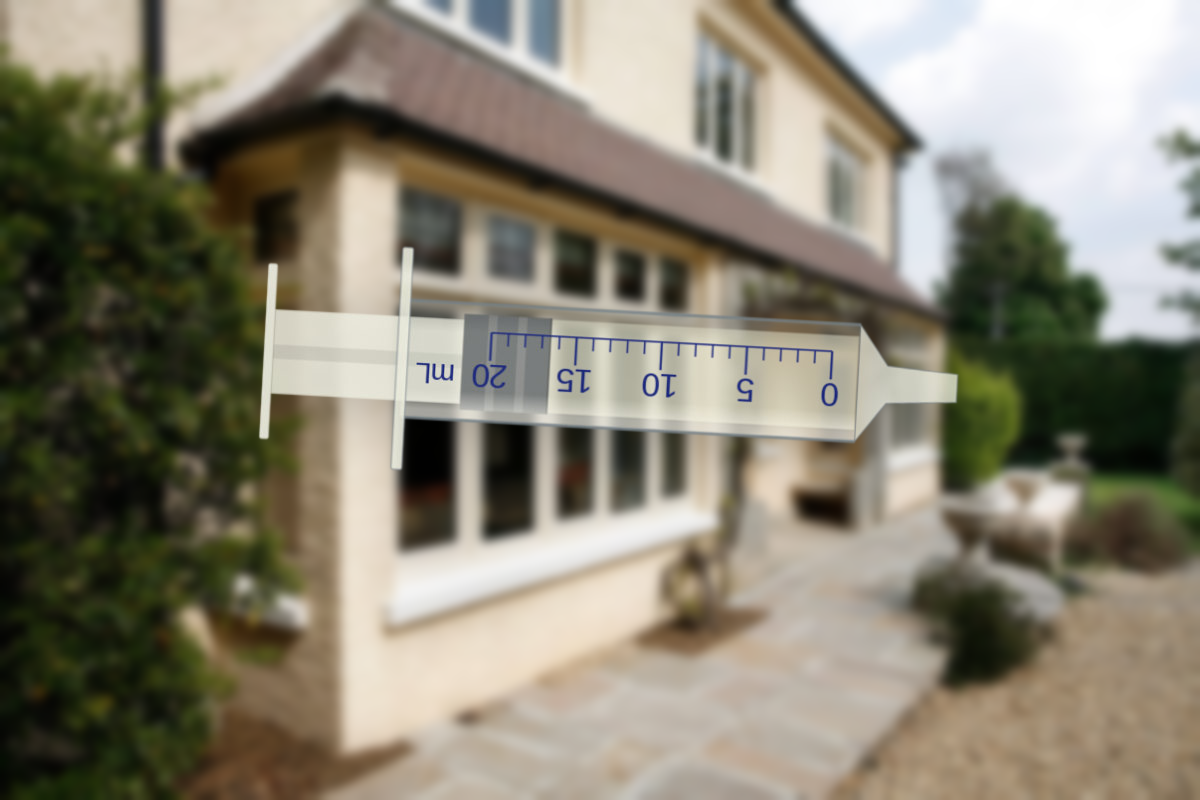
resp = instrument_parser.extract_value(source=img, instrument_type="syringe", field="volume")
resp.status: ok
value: 16.5 mL
